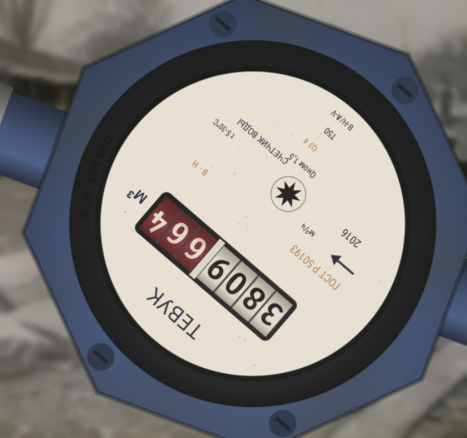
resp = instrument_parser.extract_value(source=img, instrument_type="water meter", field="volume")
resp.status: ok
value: 3809.664 m³
